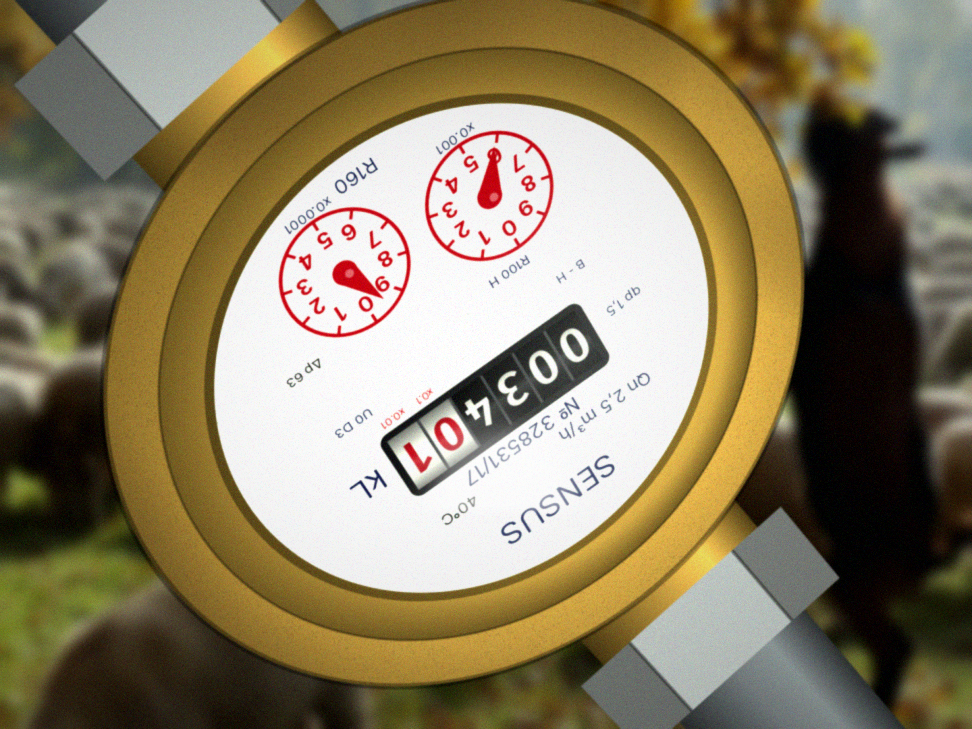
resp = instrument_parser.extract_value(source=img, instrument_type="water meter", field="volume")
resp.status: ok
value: 34.0159 kL
